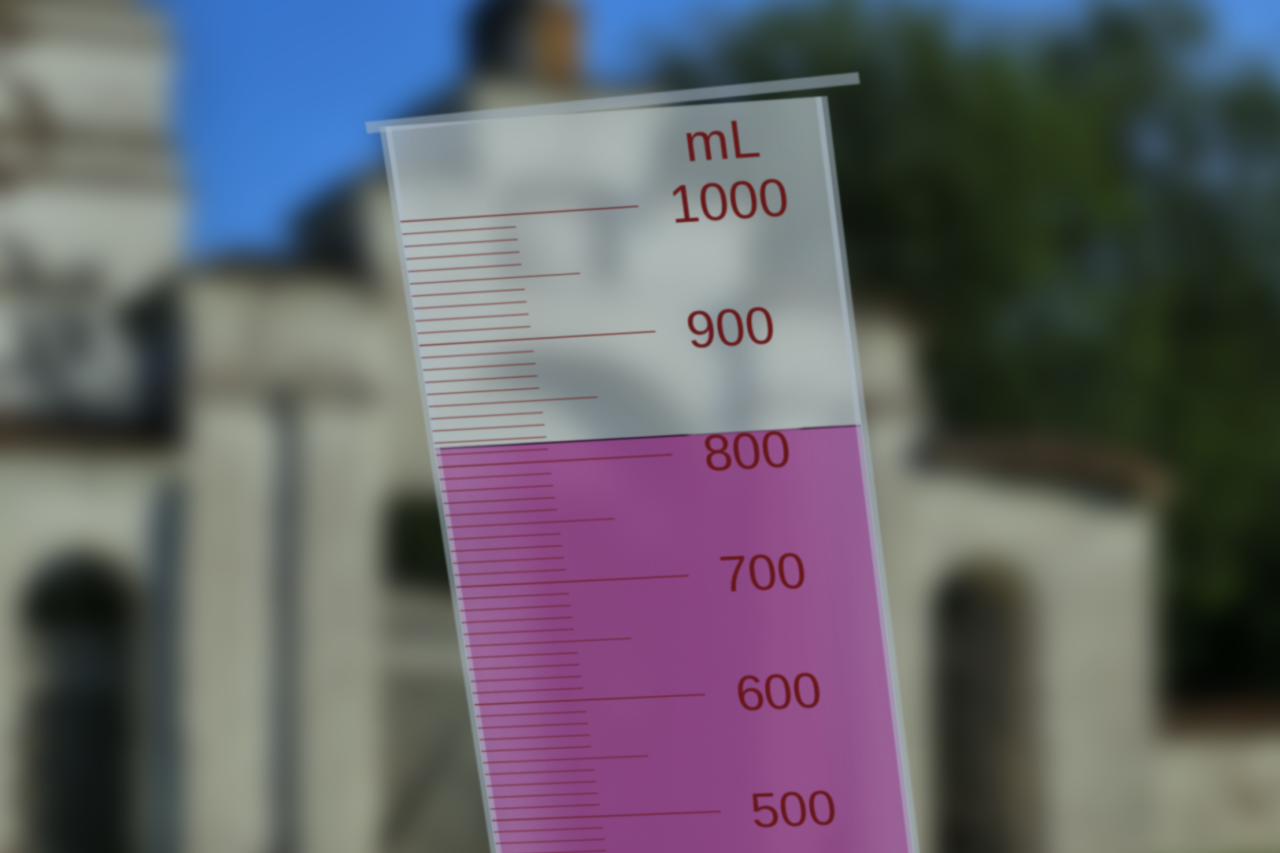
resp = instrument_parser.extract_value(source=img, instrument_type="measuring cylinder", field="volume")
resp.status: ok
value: 815 mL
